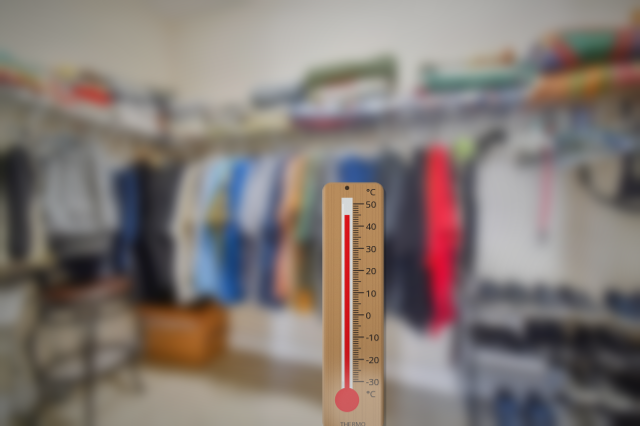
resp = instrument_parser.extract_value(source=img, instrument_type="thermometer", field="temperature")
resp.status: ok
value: 45 °C
